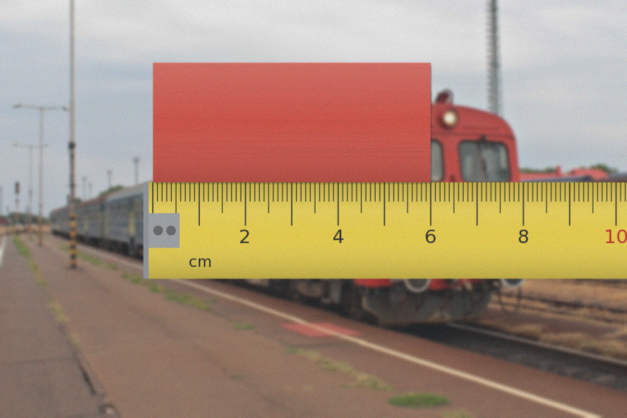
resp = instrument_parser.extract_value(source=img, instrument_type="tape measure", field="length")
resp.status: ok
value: 6 cm
